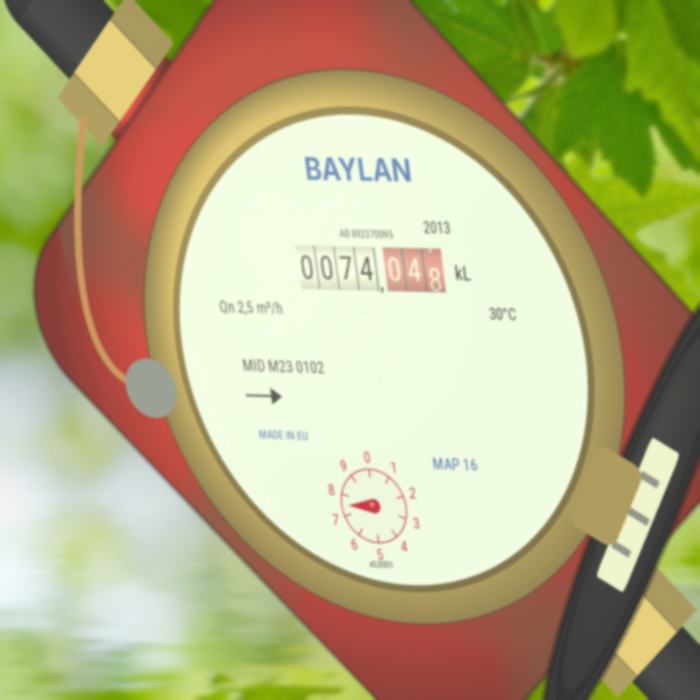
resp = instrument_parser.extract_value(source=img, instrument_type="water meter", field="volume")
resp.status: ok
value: 74.0477 kL
